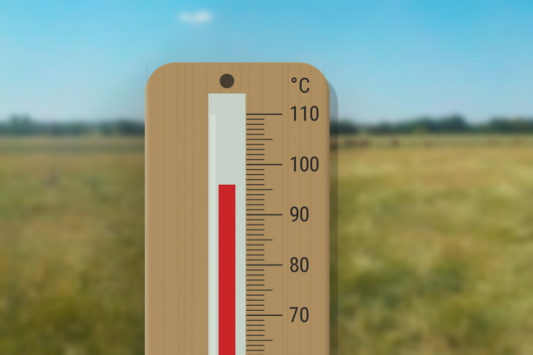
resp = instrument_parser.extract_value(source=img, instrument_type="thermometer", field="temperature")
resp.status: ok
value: 96 °C
